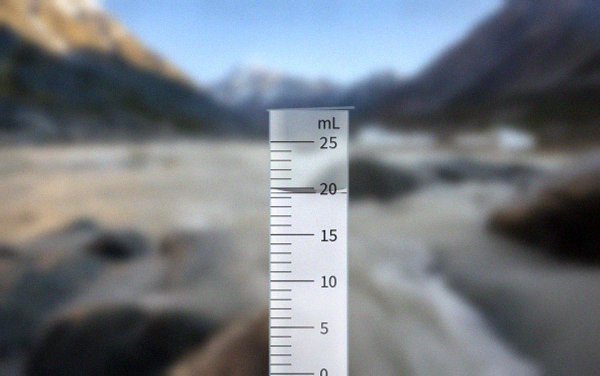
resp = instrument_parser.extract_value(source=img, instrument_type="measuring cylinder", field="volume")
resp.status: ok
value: 19.5 mL
